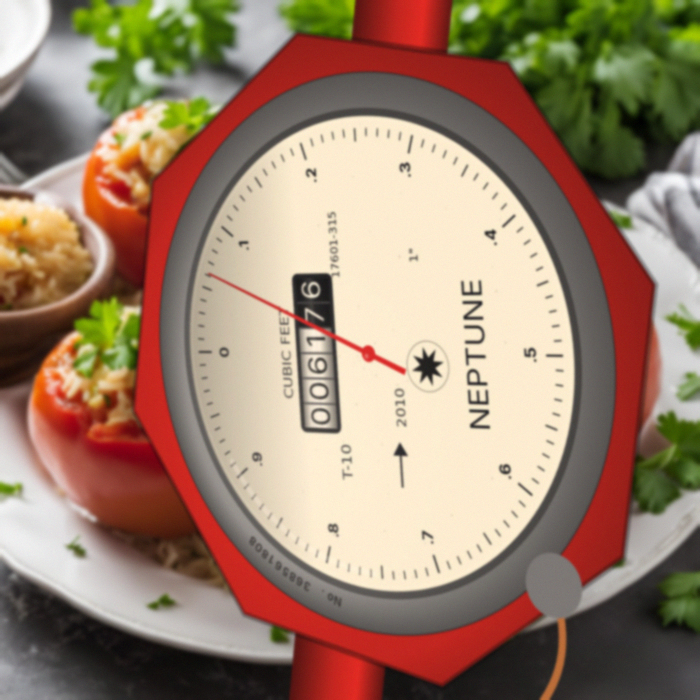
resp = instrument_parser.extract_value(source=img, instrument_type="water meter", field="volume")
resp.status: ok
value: 6176.06 ft³
